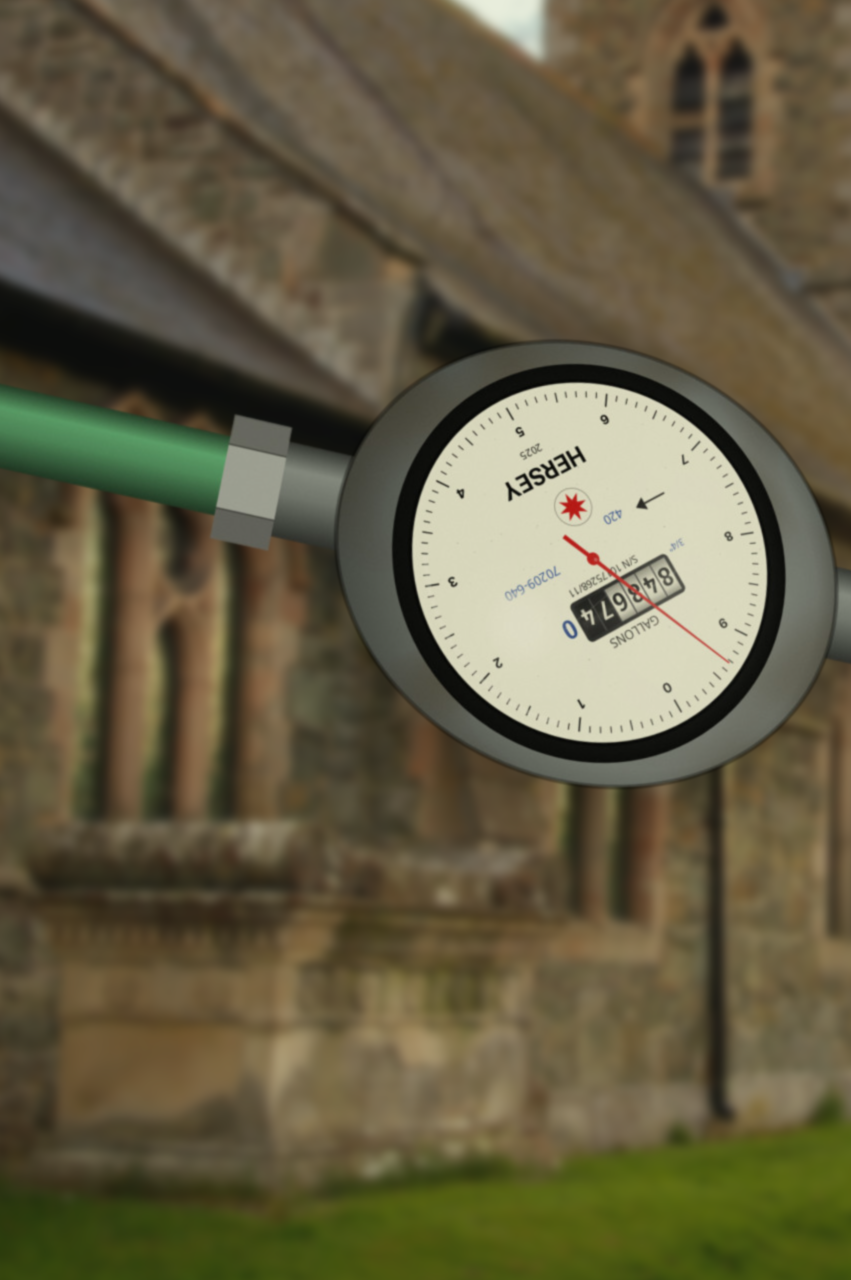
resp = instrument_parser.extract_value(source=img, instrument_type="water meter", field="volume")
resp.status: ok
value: 8486739.3 gal
